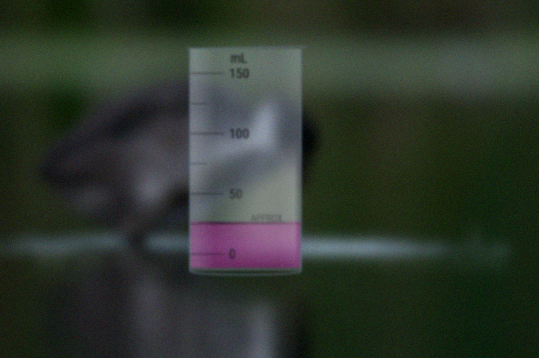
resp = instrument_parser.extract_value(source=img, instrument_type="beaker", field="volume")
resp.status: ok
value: 25 mL
